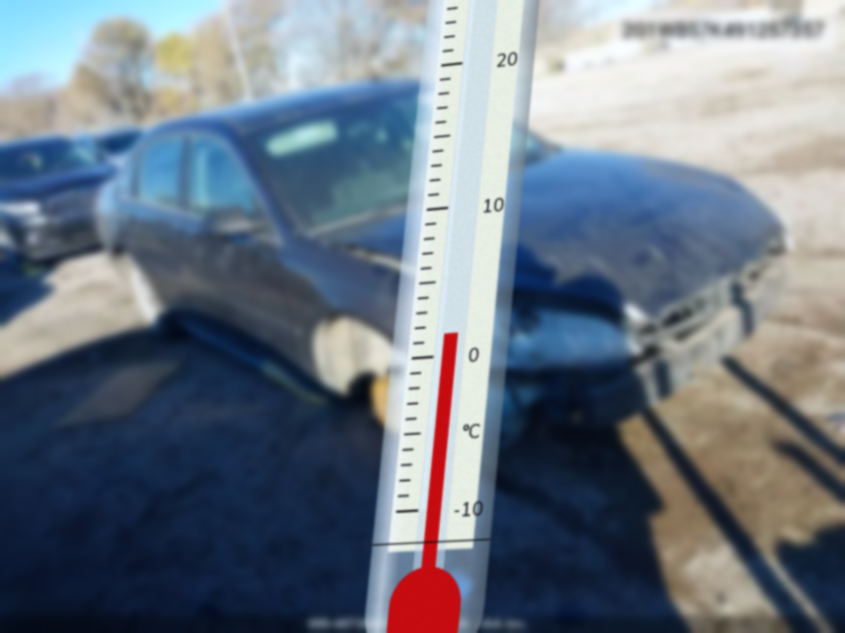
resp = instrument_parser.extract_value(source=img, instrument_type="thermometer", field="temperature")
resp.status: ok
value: 1.5 °C
